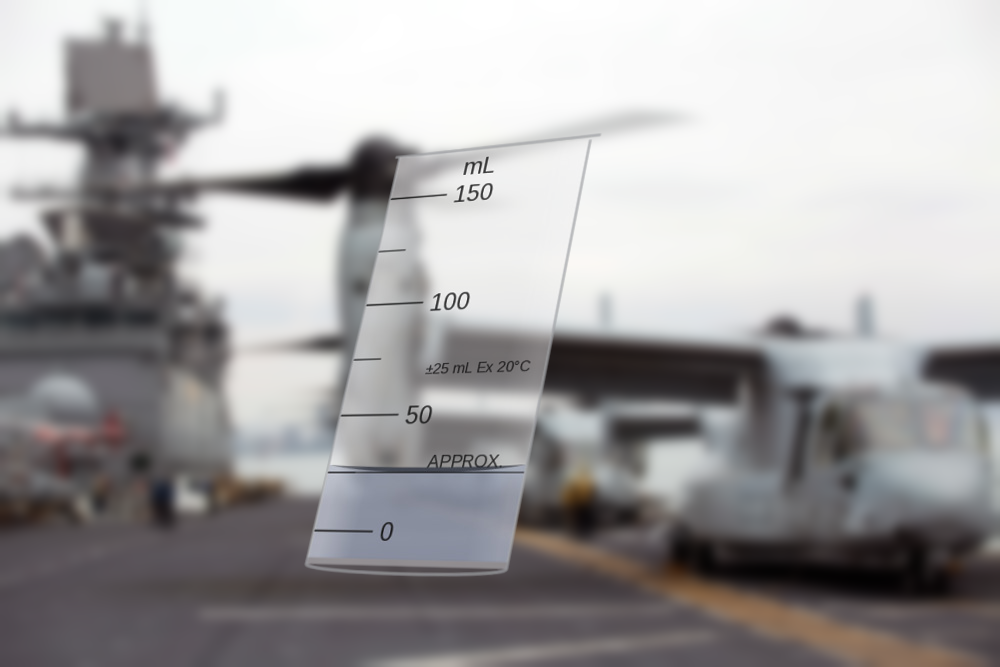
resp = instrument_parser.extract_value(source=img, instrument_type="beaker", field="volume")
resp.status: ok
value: 25 mL
